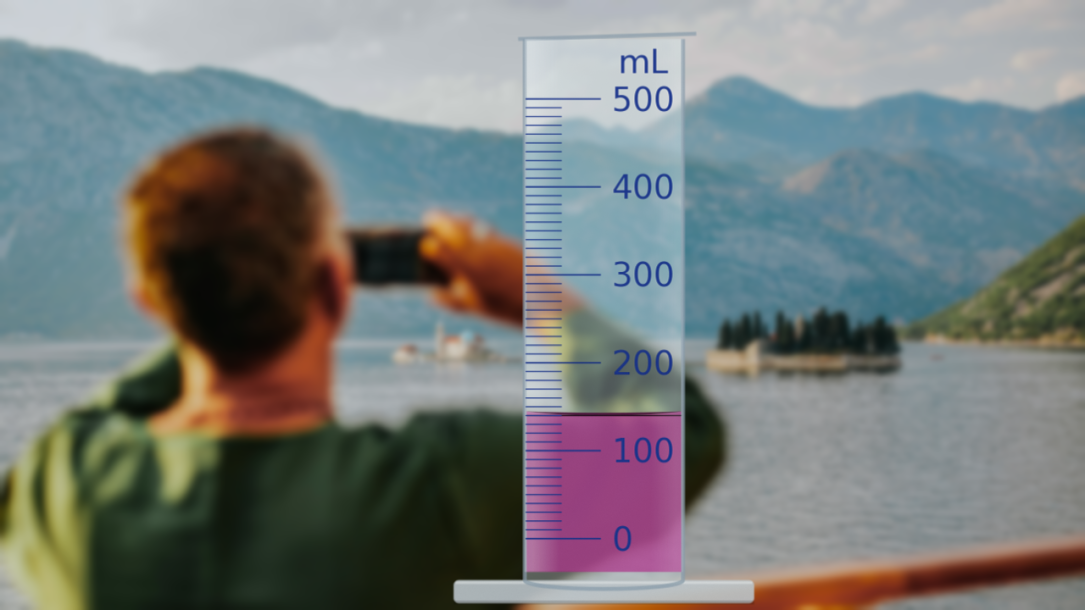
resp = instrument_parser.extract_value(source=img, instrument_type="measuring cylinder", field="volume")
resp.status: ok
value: 140 mL
